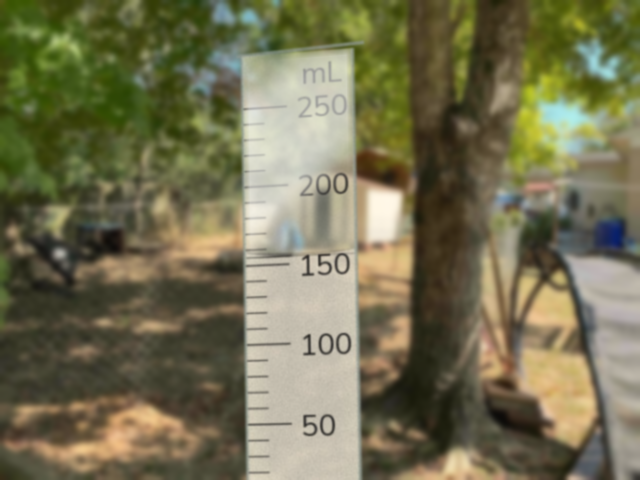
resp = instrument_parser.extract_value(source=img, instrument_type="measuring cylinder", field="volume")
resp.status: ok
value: 155 mL
